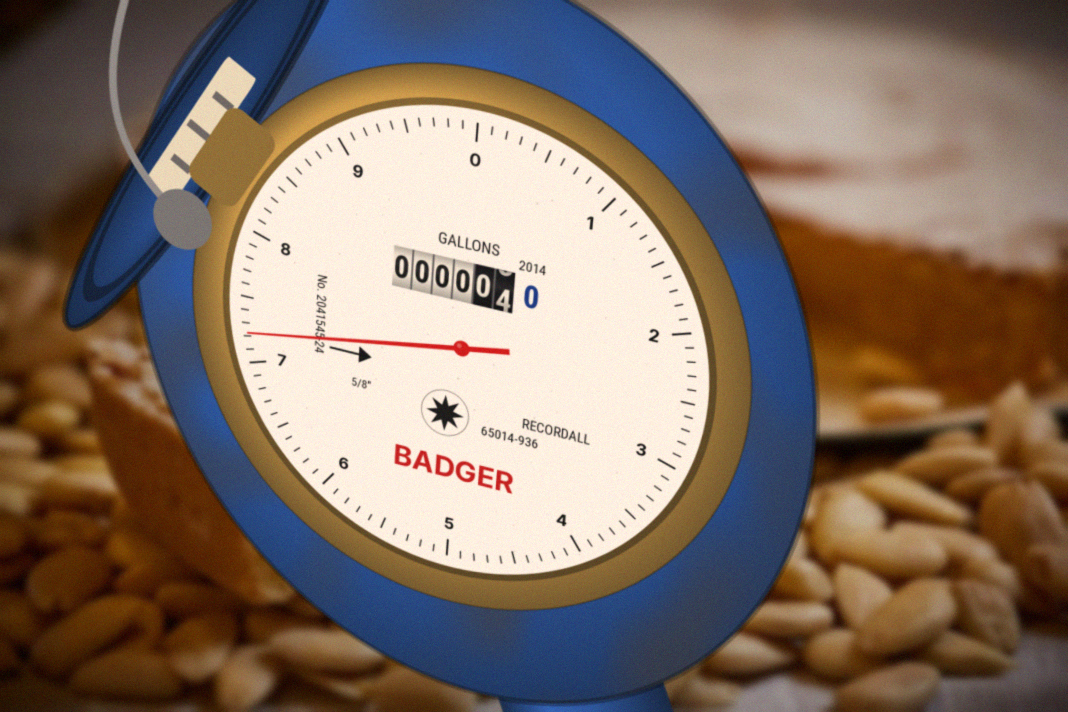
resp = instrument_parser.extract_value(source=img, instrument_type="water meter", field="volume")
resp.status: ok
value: 37.2 gal
